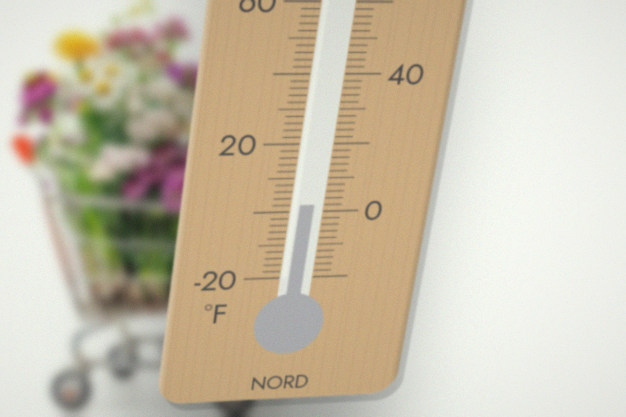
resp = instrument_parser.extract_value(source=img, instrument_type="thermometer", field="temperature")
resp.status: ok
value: 2 °F
